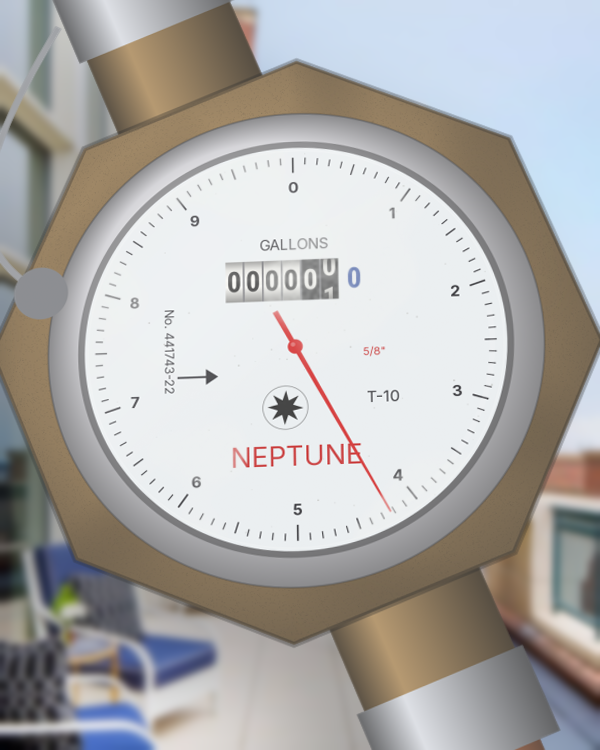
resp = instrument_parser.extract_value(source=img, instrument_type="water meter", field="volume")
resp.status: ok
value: 4.2 gal
